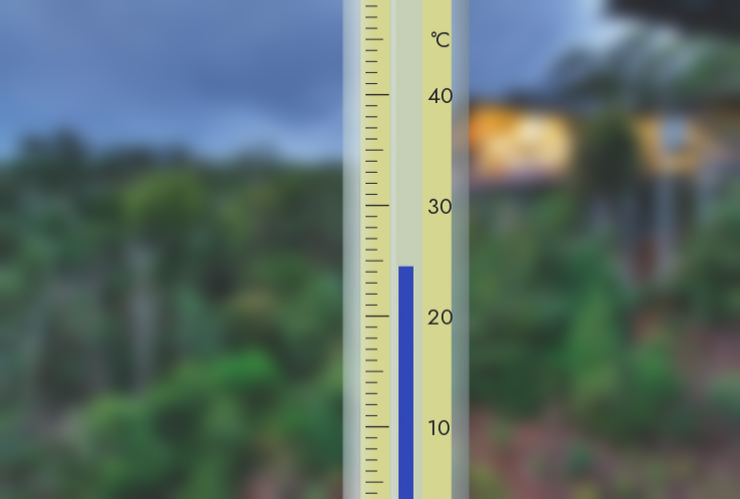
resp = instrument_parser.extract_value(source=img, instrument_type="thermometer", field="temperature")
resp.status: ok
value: 24.5 °C
